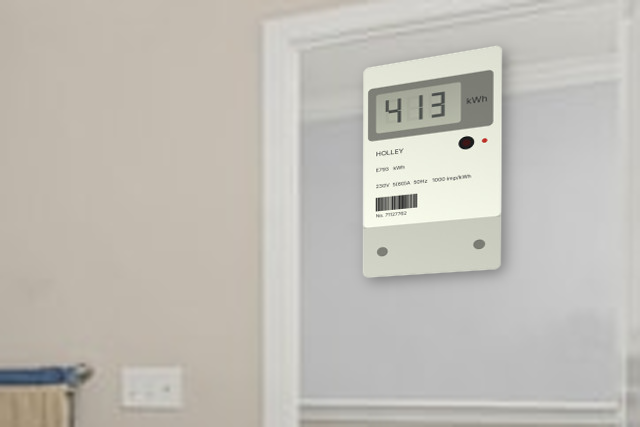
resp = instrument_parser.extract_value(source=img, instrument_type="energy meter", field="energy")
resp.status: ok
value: 413 kWh
